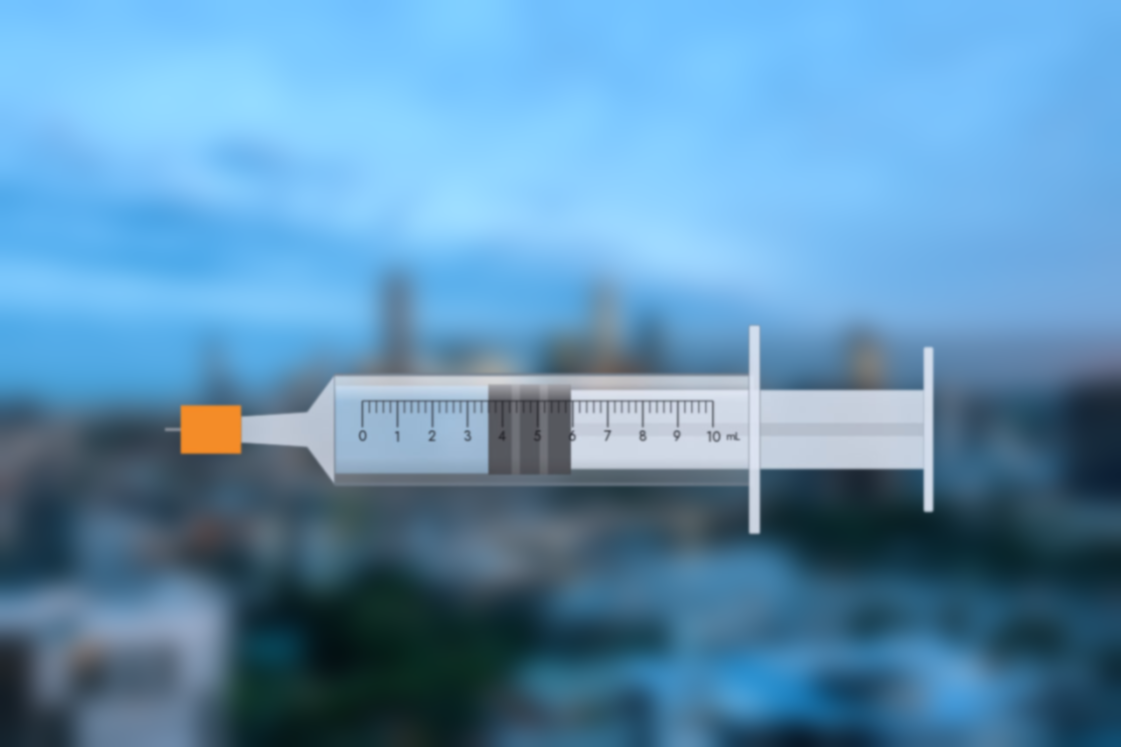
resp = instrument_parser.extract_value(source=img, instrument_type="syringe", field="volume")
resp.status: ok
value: 3.6 mL
